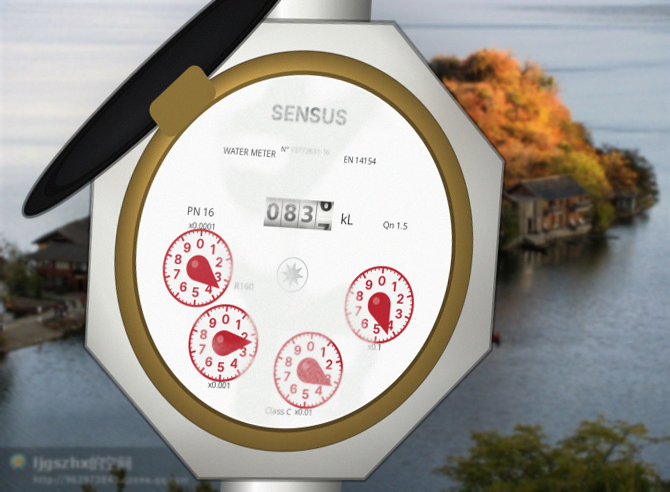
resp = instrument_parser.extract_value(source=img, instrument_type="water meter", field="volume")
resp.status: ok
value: 836.4323 kL
